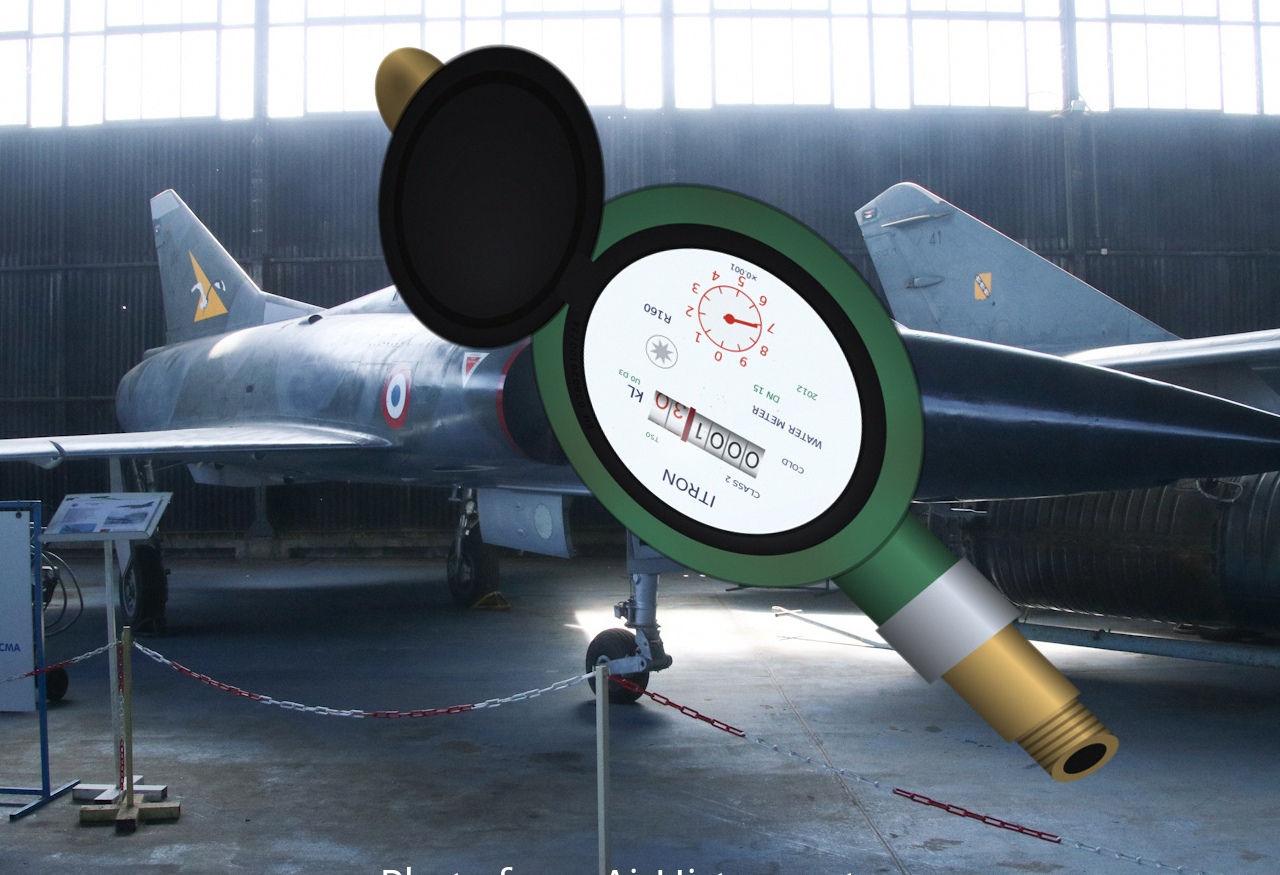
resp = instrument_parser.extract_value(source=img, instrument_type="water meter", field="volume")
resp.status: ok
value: 1.297 kL
